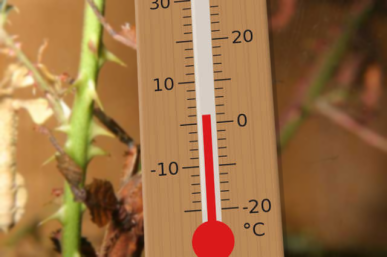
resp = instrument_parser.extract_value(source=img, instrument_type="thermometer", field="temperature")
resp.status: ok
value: 2 °C
